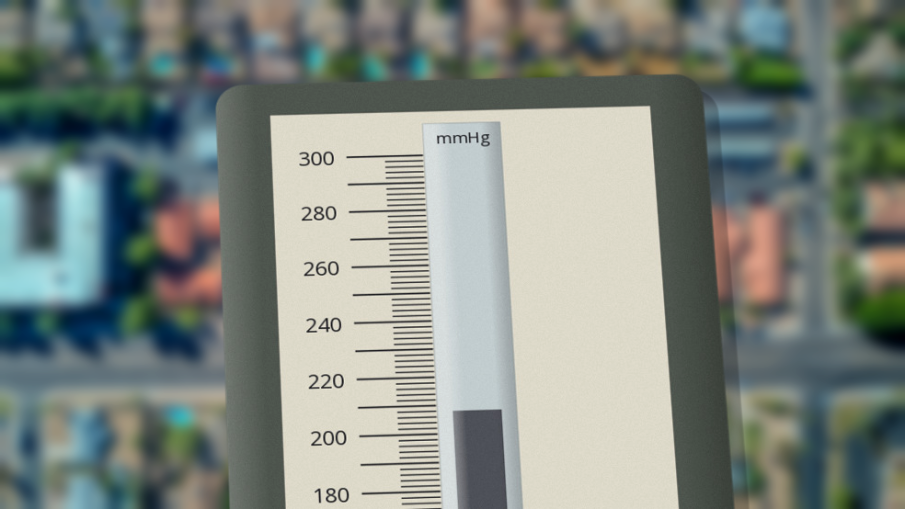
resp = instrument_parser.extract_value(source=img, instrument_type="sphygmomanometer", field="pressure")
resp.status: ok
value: 208 mmHg
